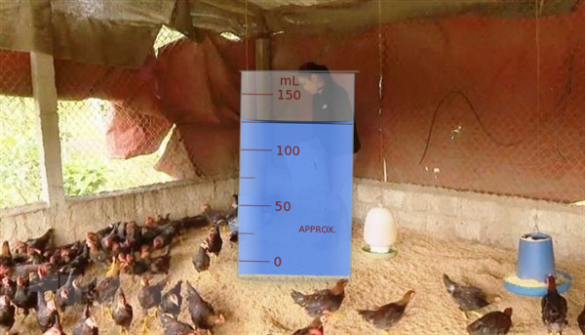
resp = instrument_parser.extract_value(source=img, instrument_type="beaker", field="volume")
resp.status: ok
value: 125 mL
